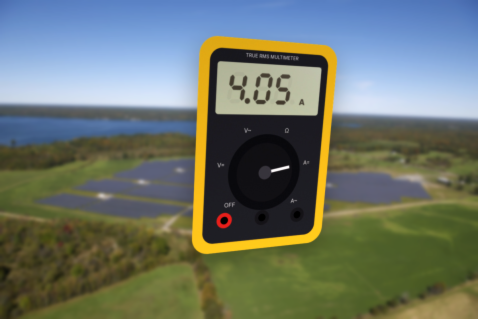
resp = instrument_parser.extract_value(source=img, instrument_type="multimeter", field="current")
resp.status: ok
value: 4.05 A
